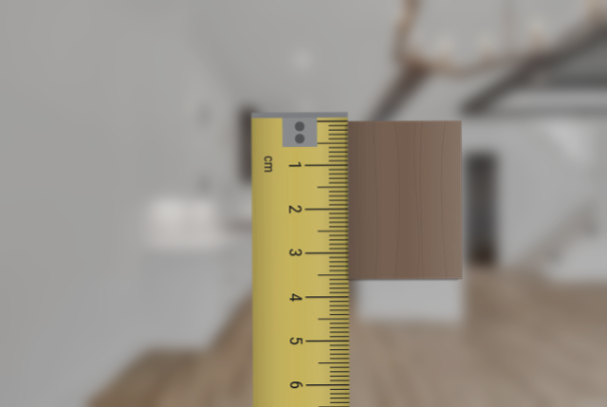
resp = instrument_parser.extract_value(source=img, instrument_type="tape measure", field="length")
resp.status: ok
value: 3.6 cm
